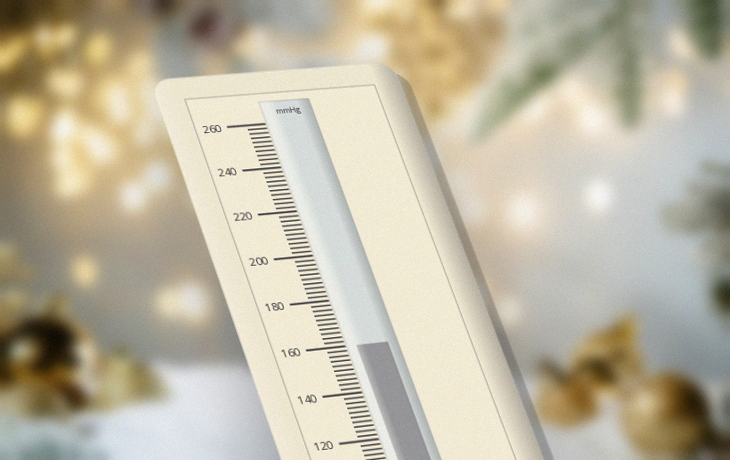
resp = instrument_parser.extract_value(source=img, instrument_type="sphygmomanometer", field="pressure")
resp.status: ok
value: 160 mmHg
